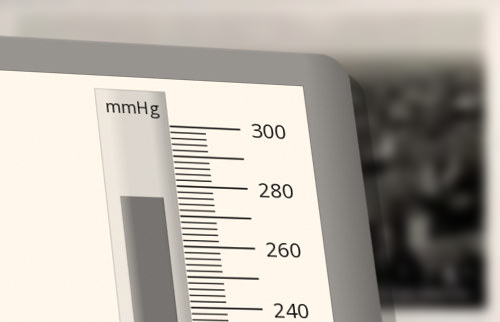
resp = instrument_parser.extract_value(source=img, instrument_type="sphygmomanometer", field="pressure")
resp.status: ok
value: 276 mmHg
